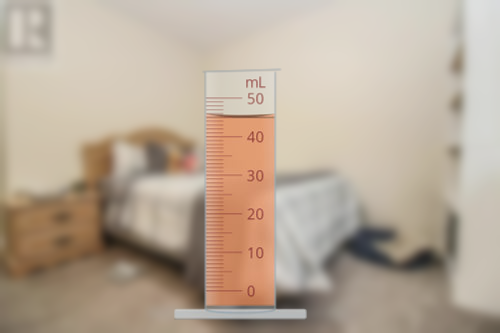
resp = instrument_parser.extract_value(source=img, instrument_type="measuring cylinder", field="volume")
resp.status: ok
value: 45 mL
